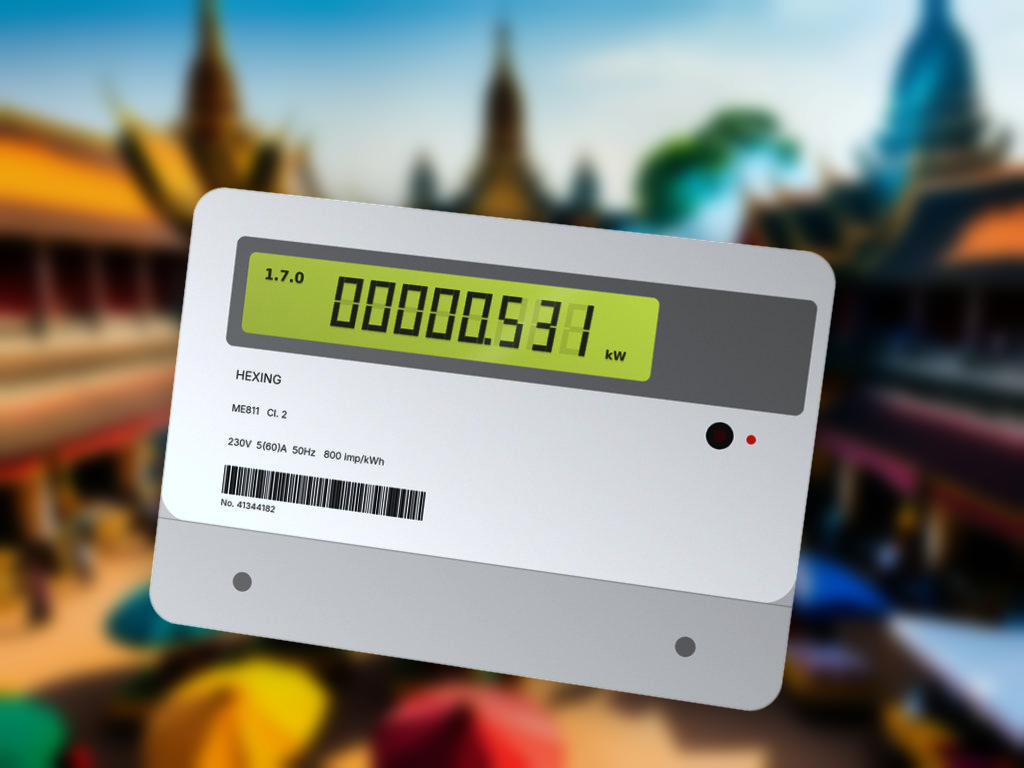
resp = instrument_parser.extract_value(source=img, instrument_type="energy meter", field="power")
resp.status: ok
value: 0.531 kW
